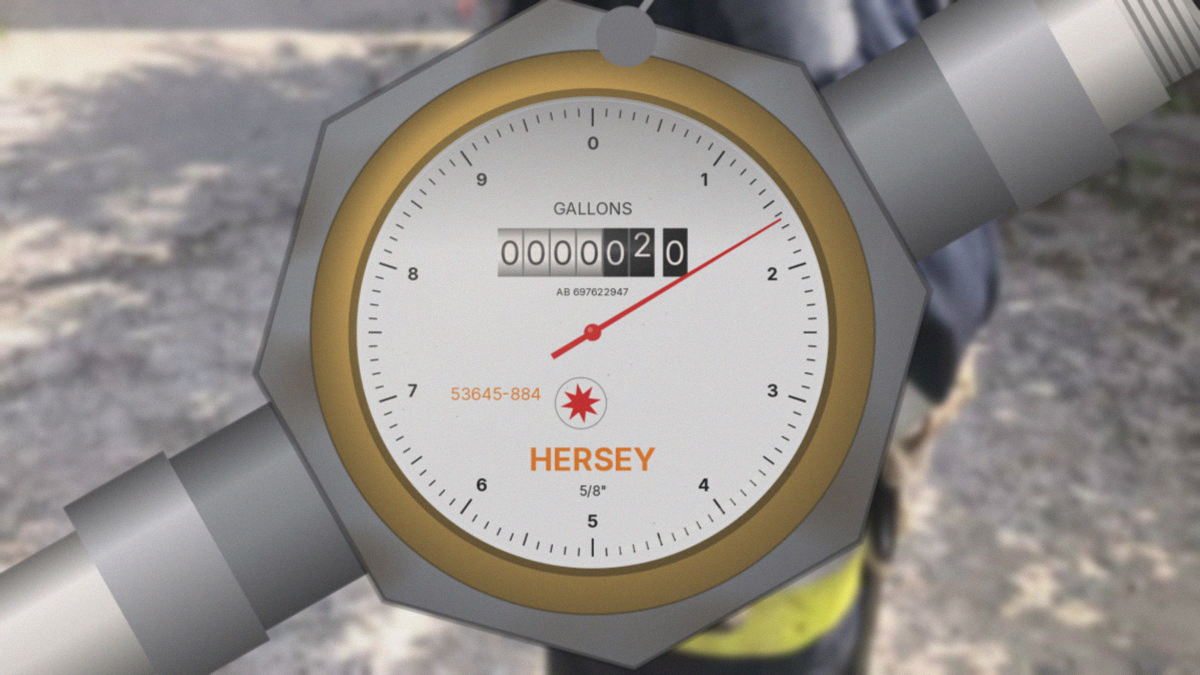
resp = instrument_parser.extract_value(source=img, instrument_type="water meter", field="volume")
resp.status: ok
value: 21.6 gal
